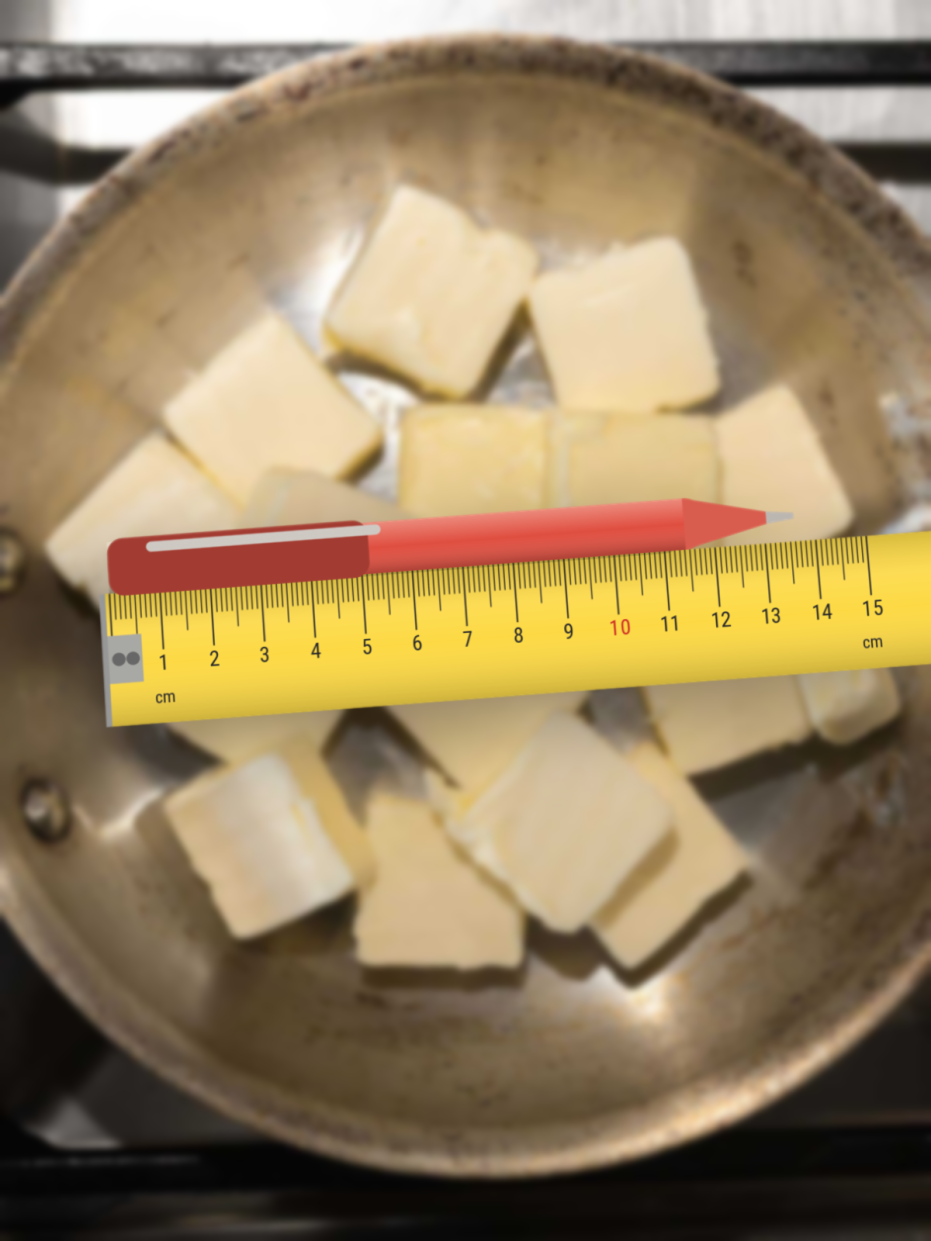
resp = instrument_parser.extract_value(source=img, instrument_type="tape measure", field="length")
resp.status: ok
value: 13.6 cm
